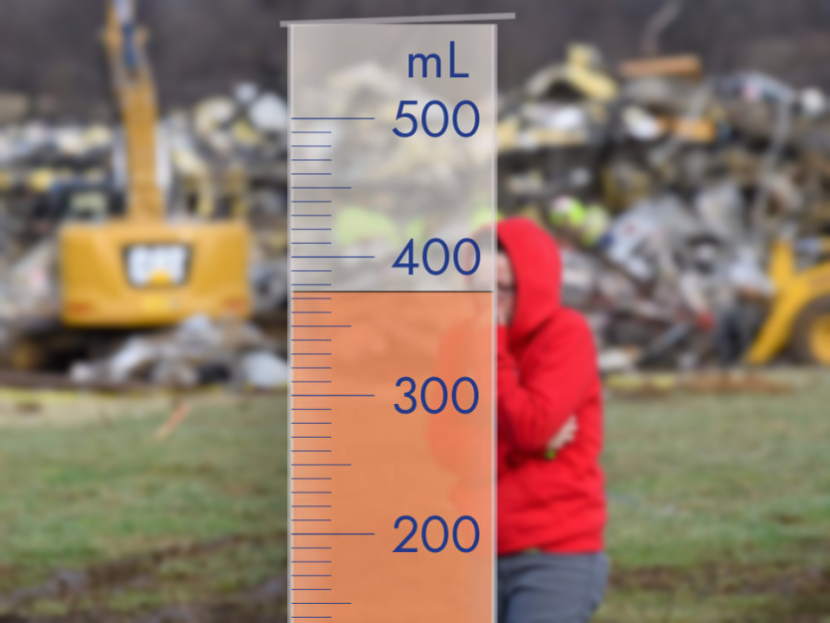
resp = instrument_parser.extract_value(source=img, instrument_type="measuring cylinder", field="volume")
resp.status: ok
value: 375 mL
